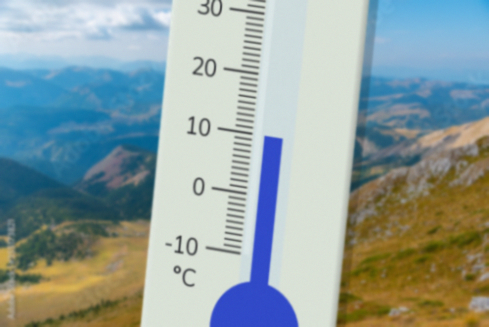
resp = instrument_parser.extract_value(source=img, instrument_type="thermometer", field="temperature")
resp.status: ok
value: 10 °C
